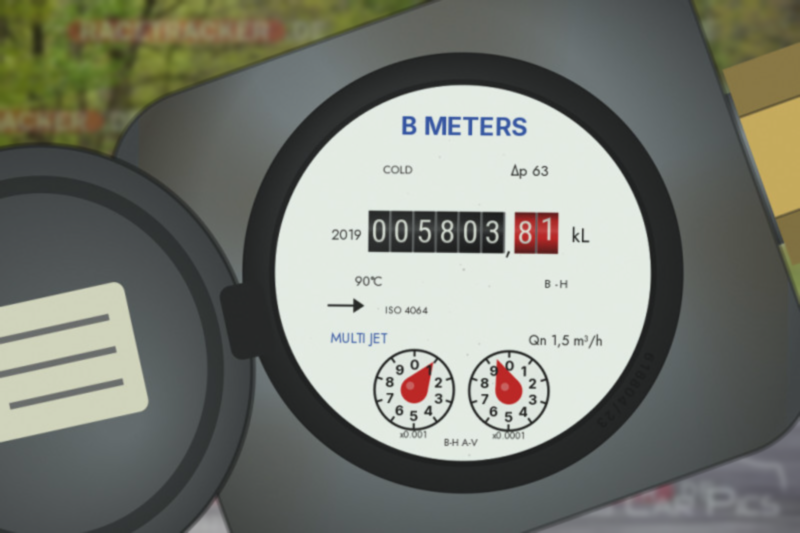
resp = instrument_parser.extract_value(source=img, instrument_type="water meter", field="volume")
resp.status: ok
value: 5803.8109 kL
